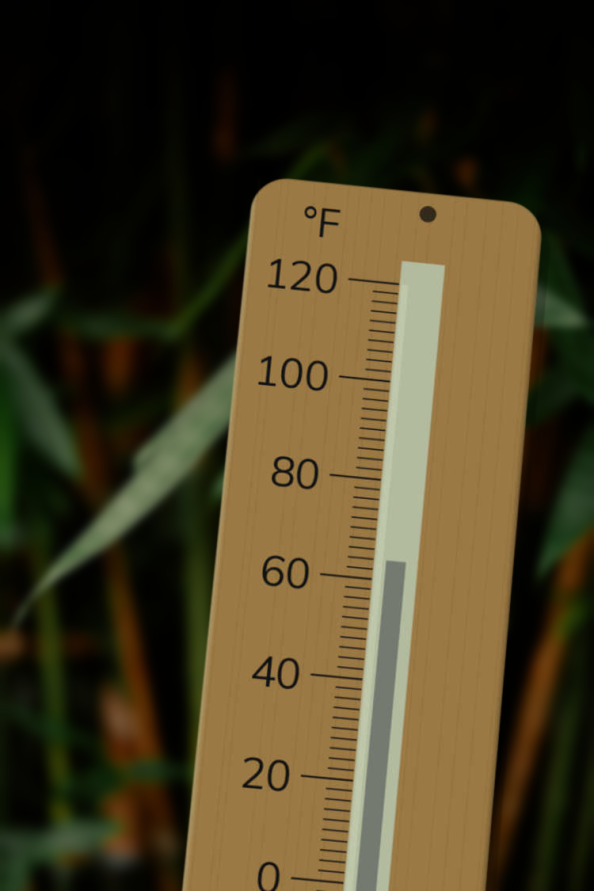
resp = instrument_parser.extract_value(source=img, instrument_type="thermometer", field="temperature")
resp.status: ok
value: 64 °F
